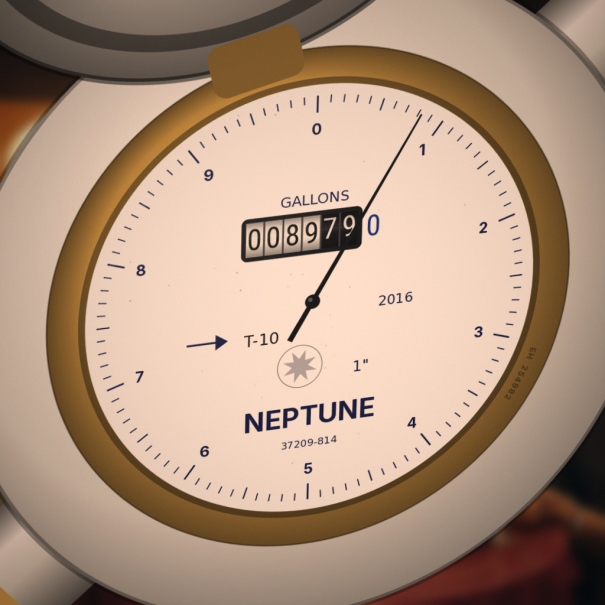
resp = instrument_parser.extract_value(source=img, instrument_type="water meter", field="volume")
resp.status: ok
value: 89790.8 gal
